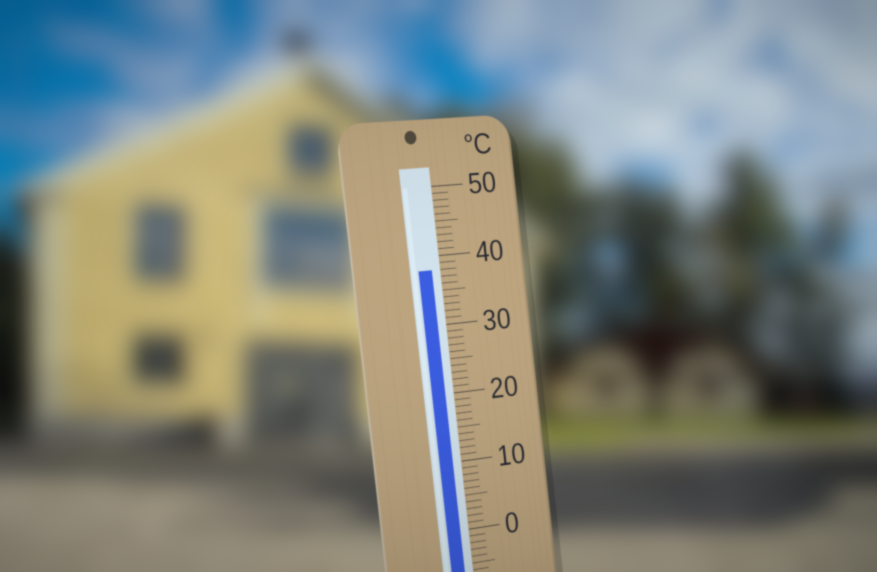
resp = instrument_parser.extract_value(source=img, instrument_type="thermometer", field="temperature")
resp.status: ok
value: 38 °C
